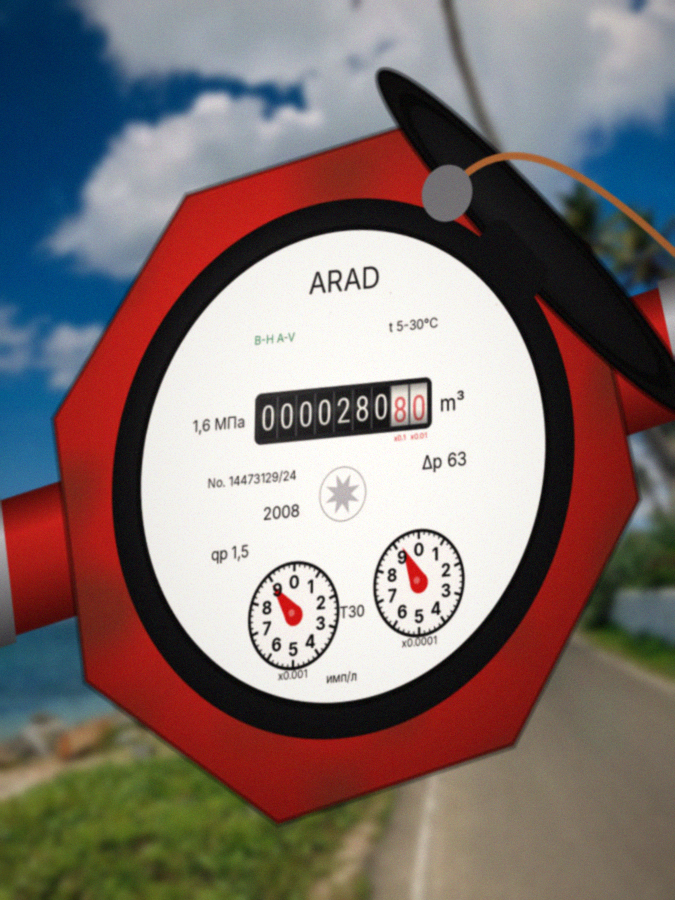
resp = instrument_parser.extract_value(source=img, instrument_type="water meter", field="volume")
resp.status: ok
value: 280.7989 m³
